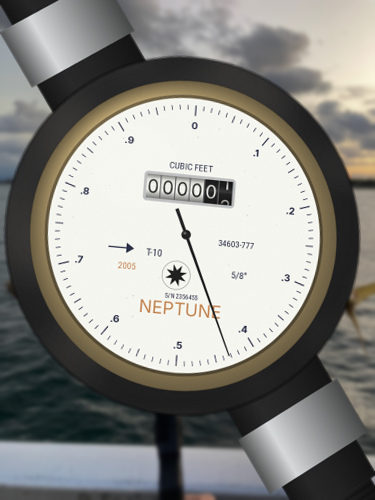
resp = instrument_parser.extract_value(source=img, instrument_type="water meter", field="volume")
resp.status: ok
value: 1.43 ft³
